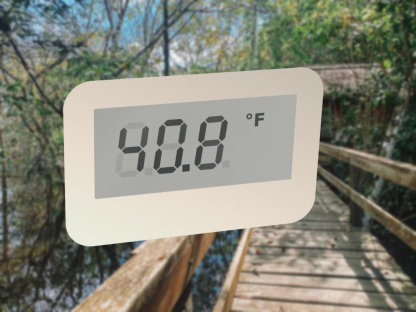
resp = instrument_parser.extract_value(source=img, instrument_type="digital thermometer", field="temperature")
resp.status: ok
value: 40.8 °F
